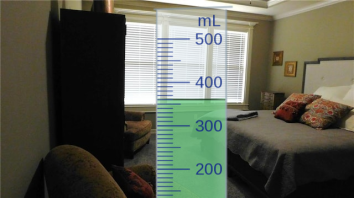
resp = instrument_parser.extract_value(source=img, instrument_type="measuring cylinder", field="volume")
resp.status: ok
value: 360 mL
